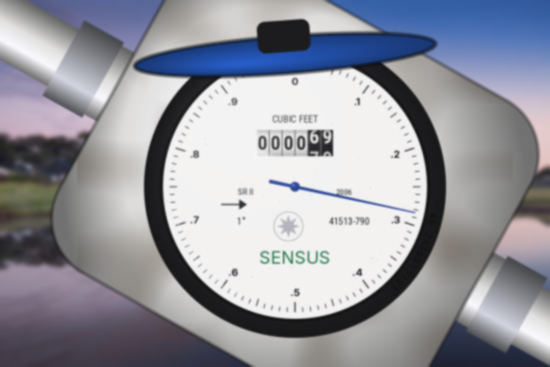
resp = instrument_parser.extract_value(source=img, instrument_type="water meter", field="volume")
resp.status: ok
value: 69.28 ft³
